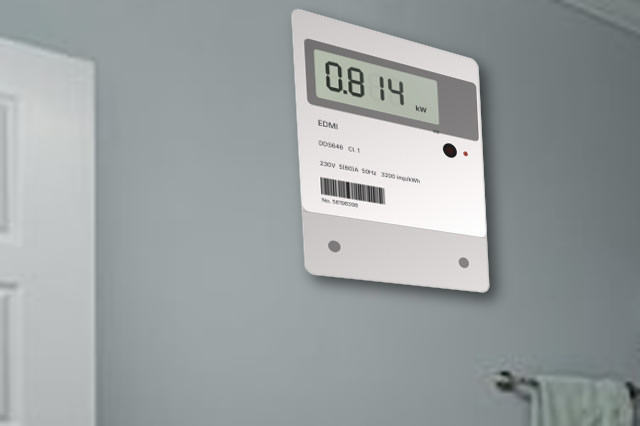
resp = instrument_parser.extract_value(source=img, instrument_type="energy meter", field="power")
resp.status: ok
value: 0.814 kW
